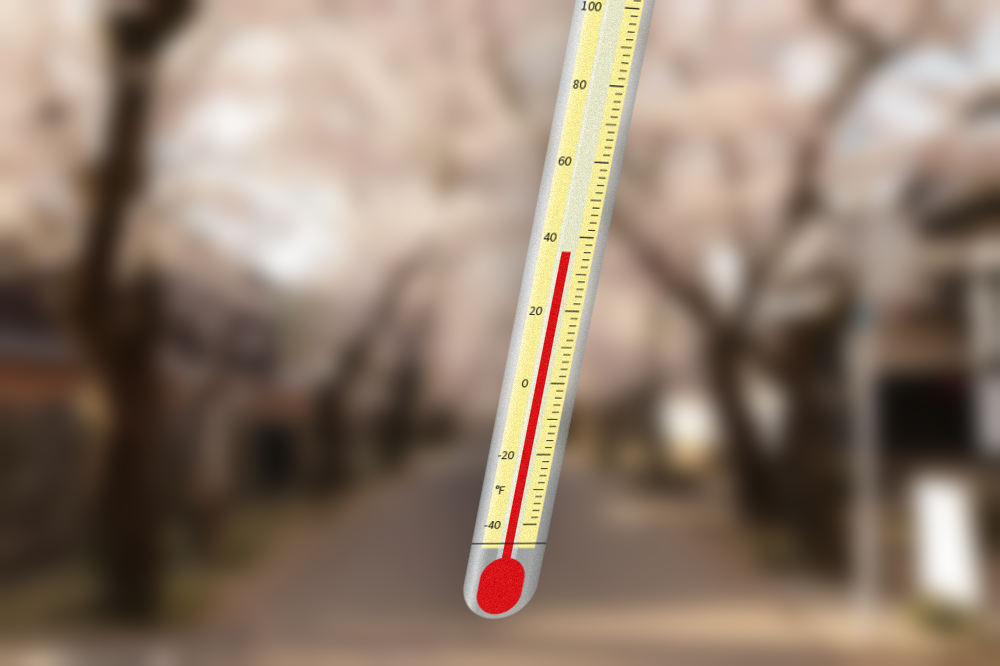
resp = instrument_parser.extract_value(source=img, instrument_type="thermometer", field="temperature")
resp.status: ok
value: 36 °F
